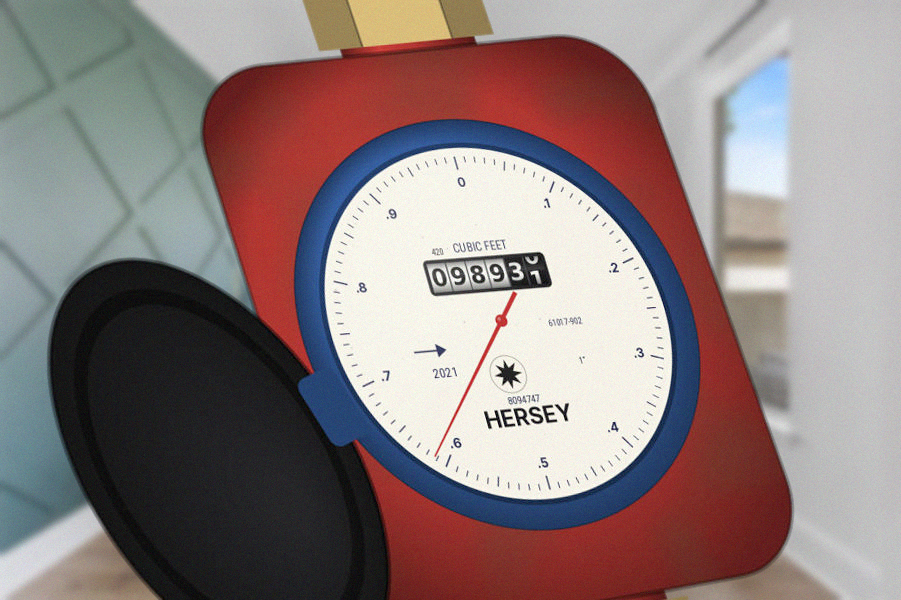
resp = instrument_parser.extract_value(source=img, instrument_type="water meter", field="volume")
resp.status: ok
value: 98930.61 ft³
